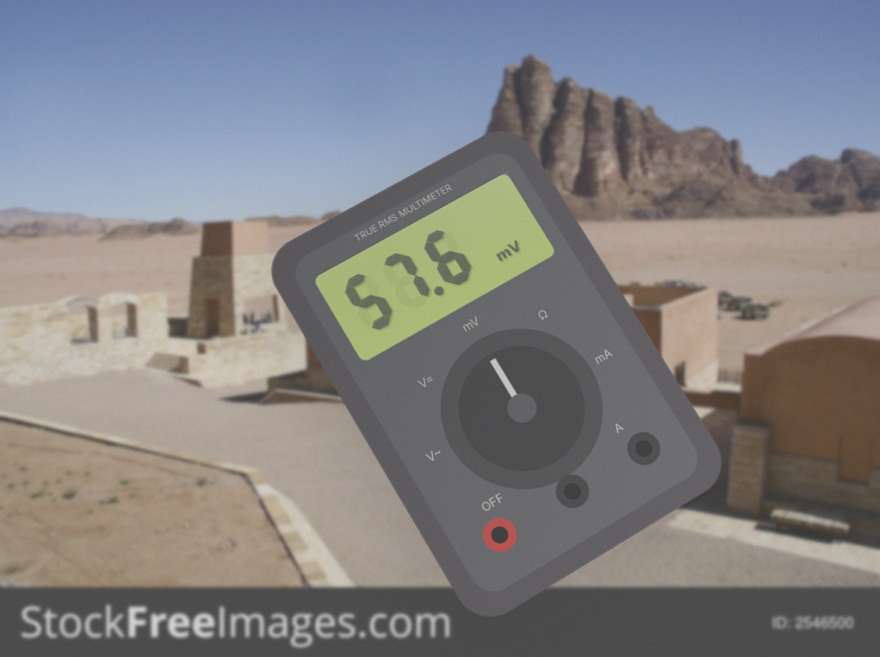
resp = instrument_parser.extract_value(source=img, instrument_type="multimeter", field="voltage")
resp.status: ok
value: 57.6 mV
